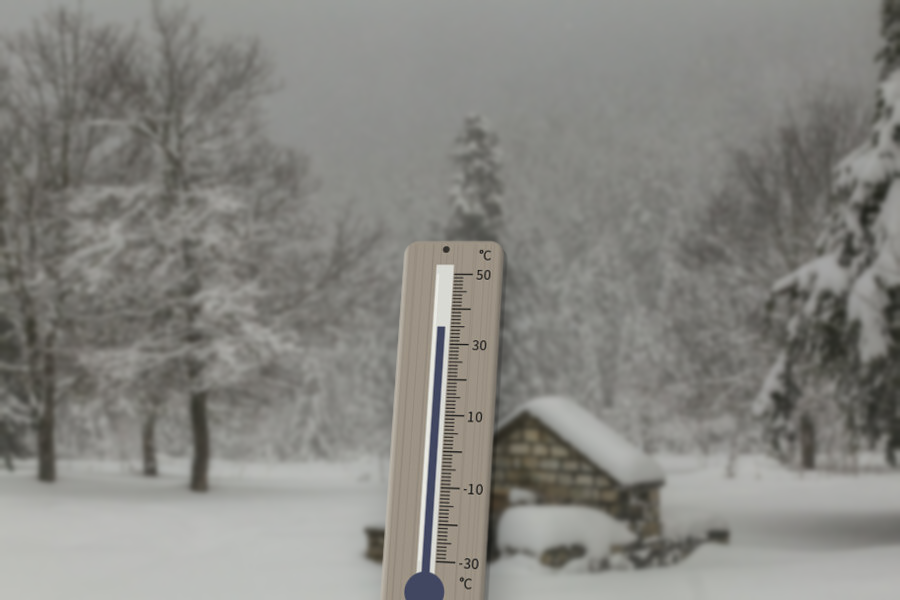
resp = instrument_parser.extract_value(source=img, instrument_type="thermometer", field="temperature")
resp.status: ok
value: 35 °C
